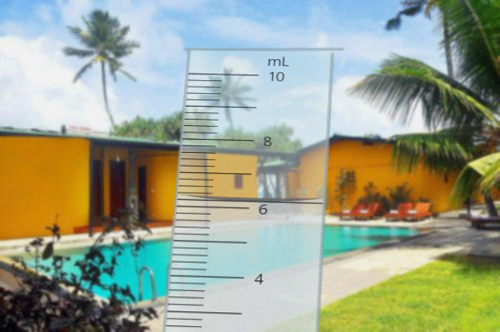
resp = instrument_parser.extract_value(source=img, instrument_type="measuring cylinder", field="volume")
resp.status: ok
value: 6.2 mL
